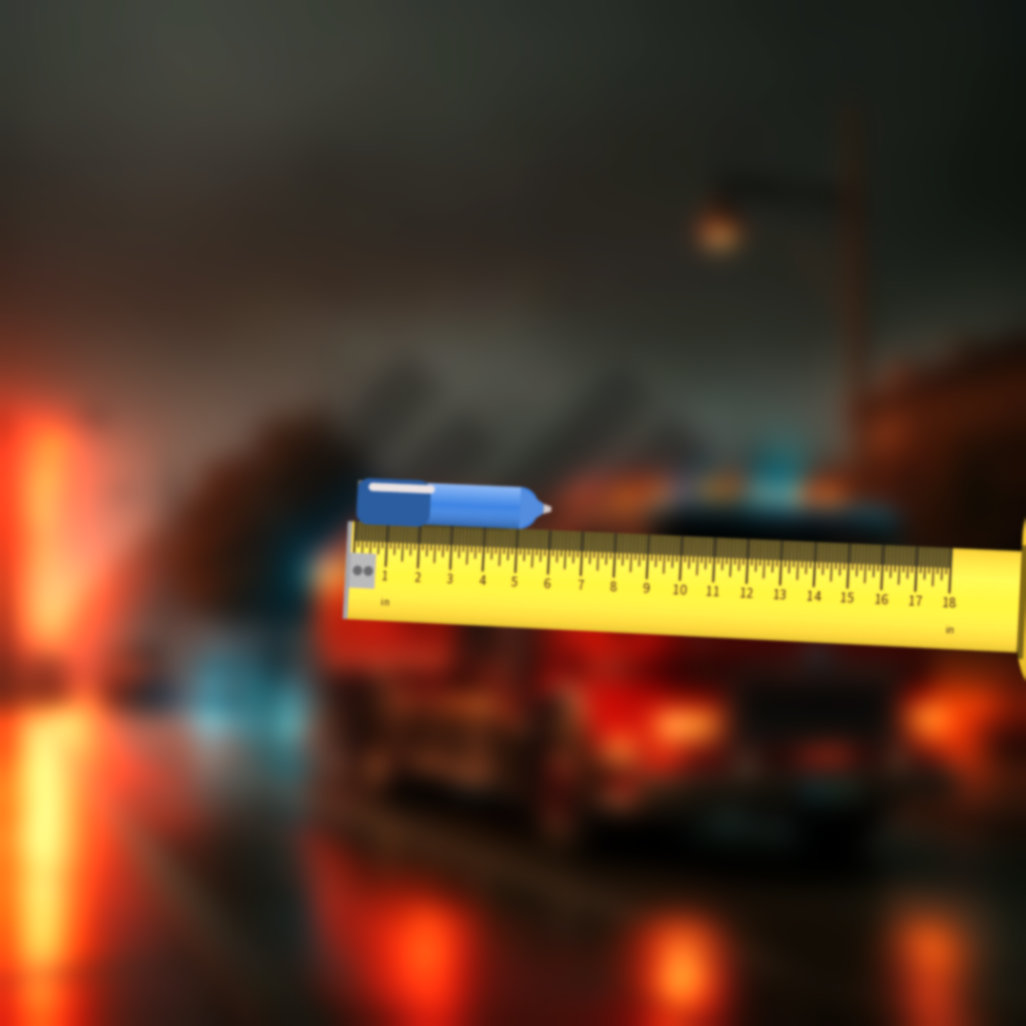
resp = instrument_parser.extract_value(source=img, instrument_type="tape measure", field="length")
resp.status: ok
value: 6 in
